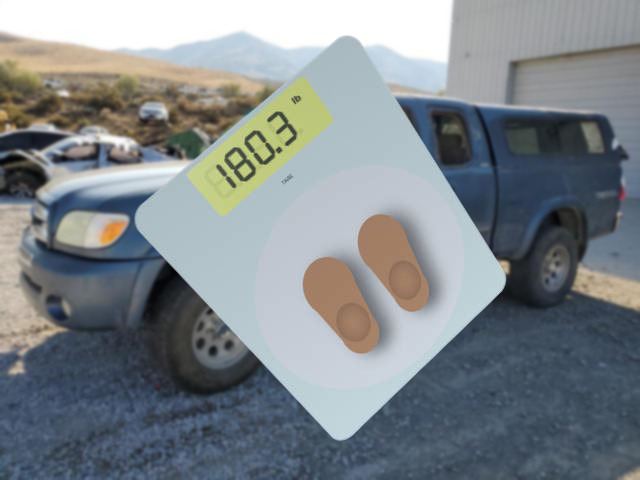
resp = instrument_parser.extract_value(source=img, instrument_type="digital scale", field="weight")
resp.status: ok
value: 180.3 lb
